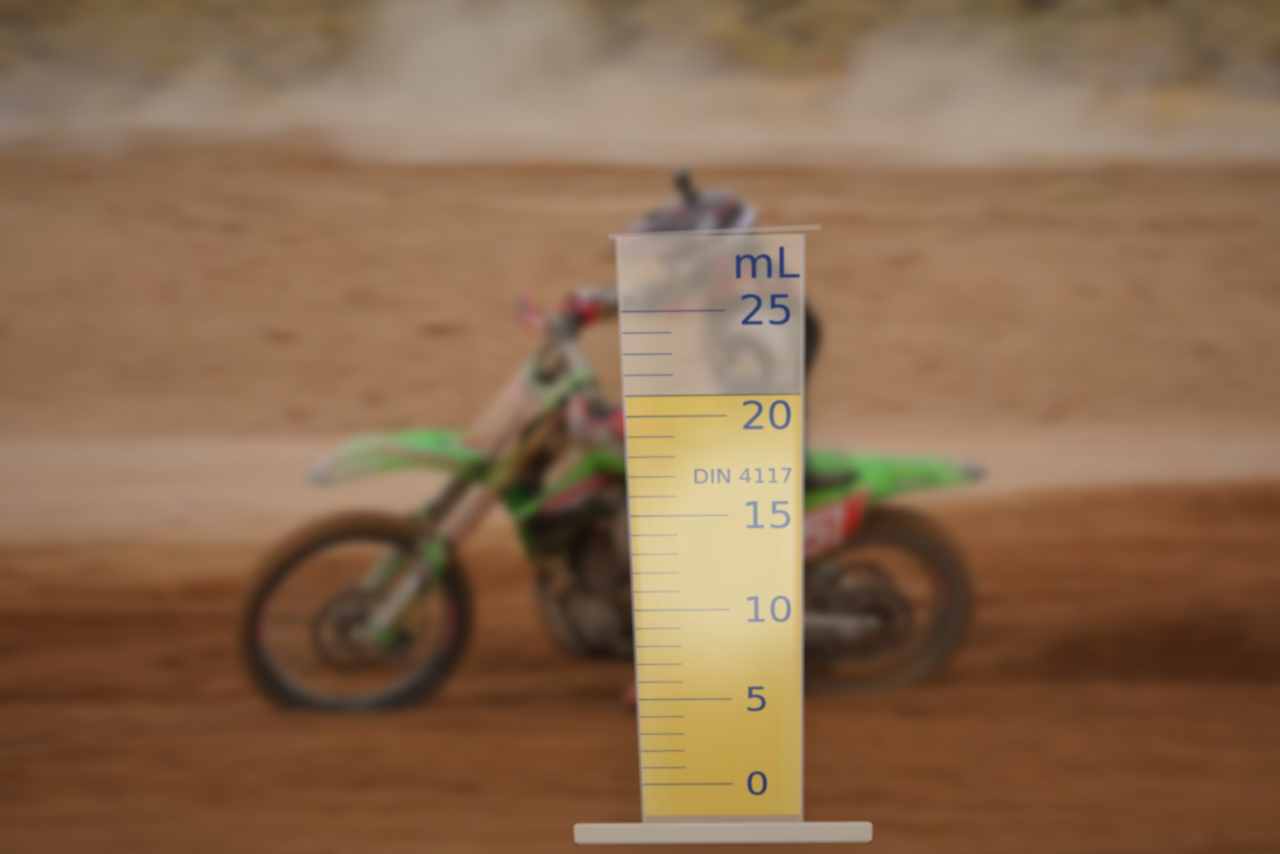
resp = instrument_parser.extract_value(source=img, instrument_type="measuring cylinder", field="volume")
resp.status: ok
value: 21 mL
